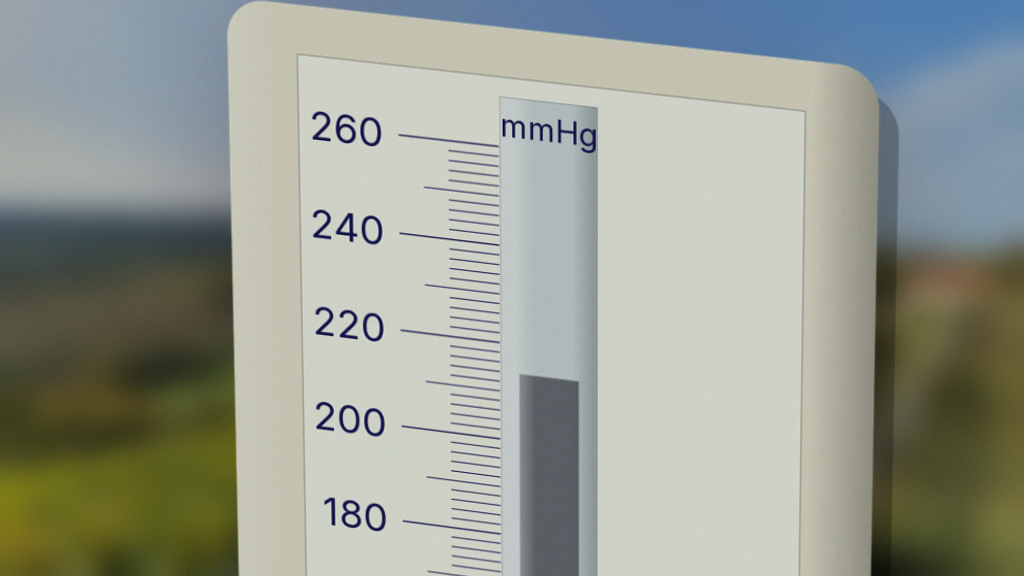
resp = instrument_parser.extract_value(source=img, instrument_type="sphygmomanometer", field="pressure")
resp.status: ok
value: 214 mmHg
